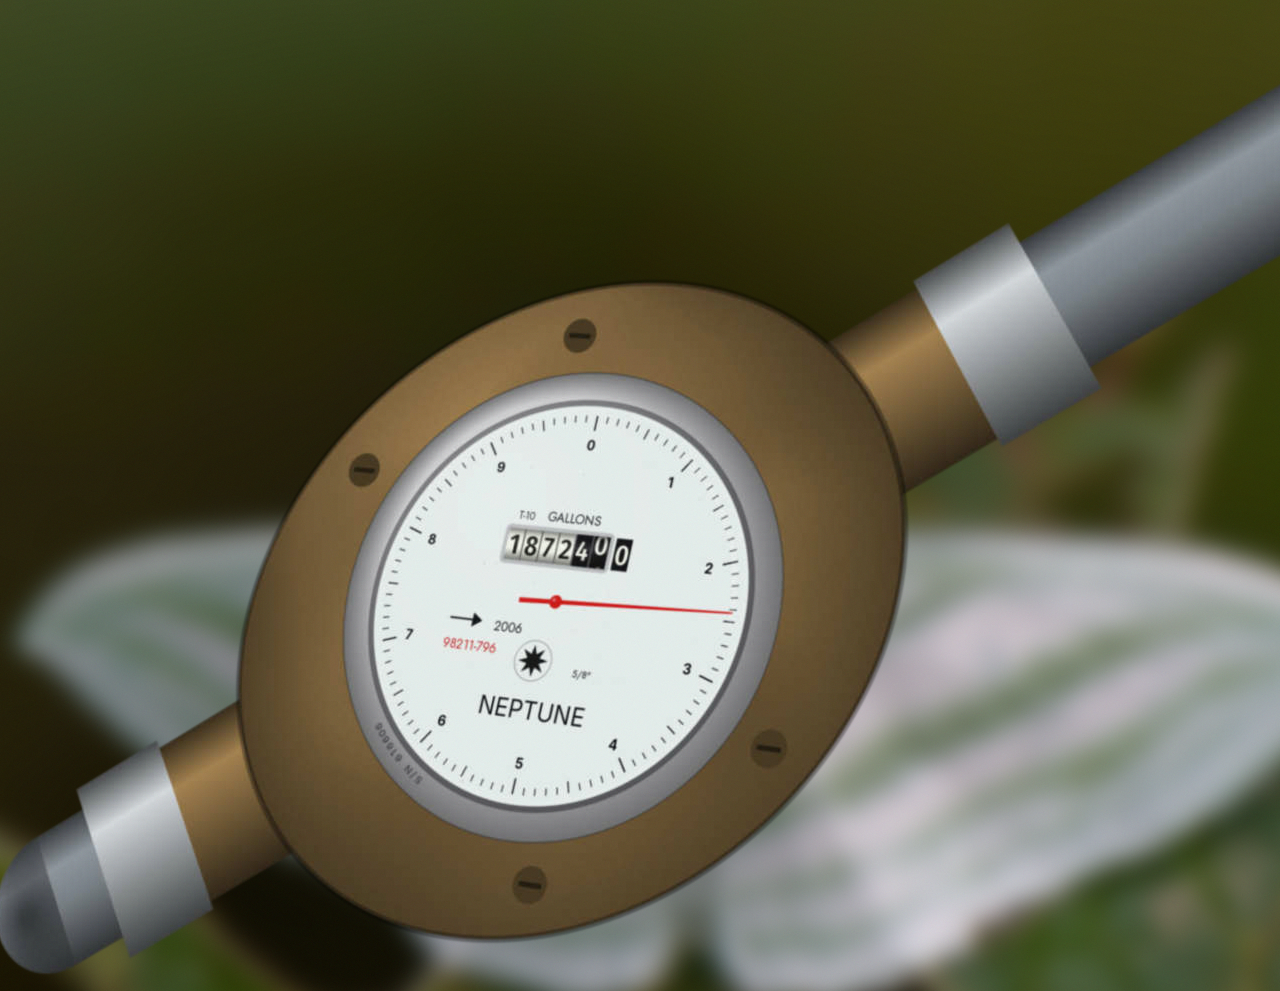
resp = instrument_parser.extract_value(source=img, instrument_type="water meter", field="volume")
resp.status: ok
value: 1872402.4 gal
